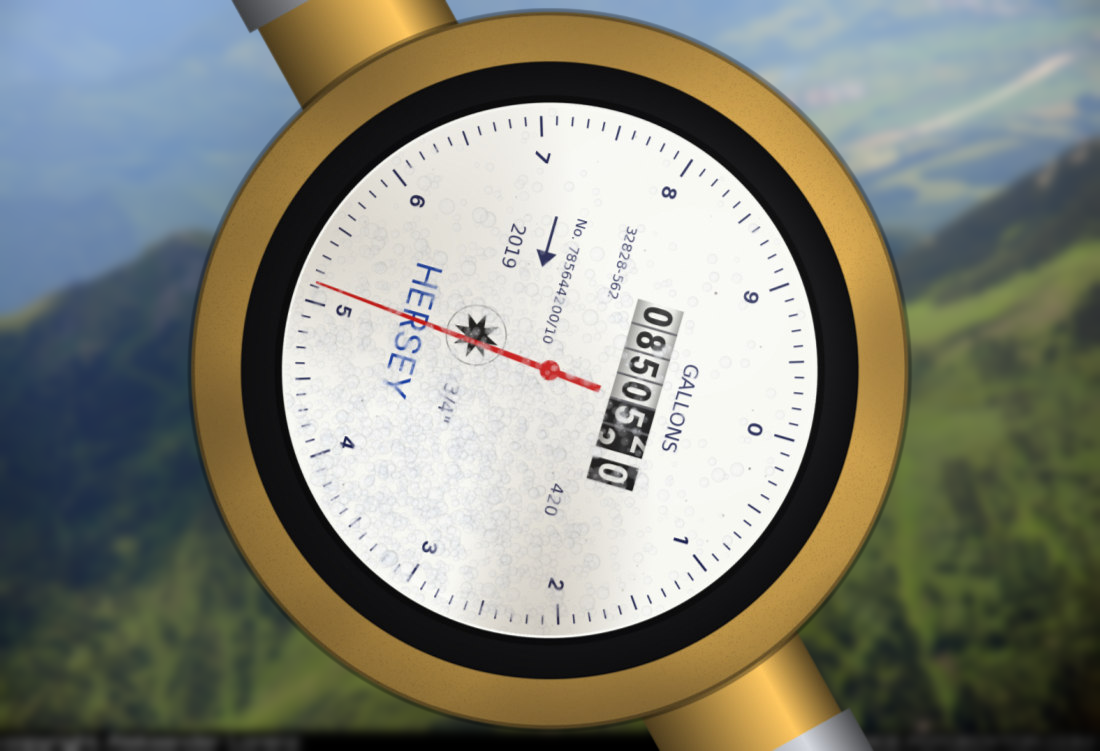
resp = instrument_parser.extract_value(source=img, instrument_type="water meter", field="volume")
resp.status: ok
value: 850525.1 gal
